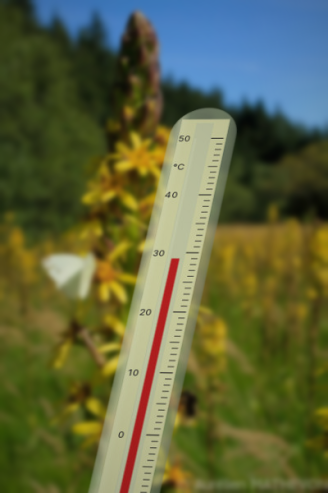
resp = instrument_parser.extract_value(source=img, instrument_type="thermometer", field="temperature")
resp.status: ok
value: 29 °C
